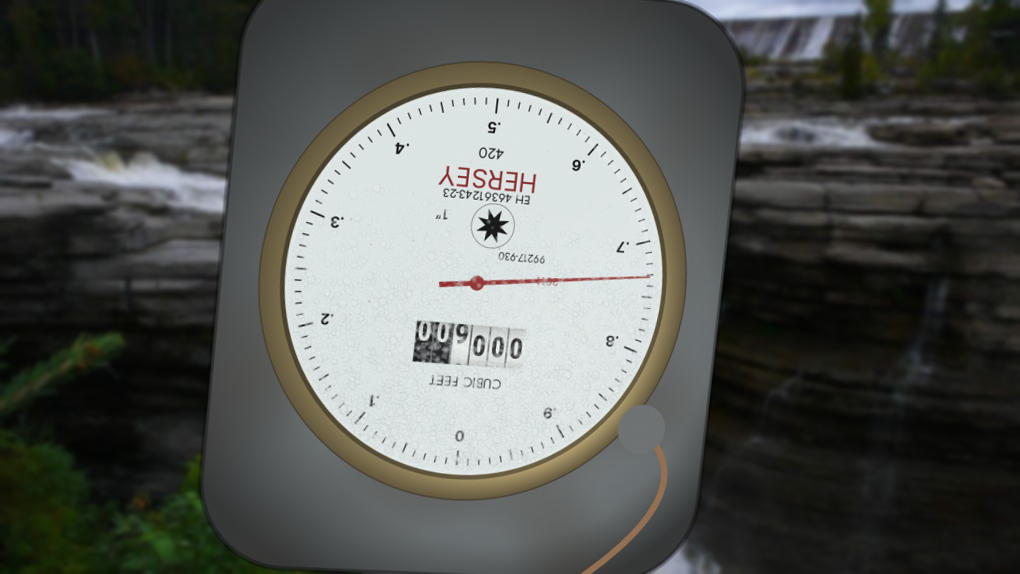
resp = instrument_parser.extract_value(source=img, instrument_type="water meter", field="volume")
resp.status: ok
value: 599.73 ft³
